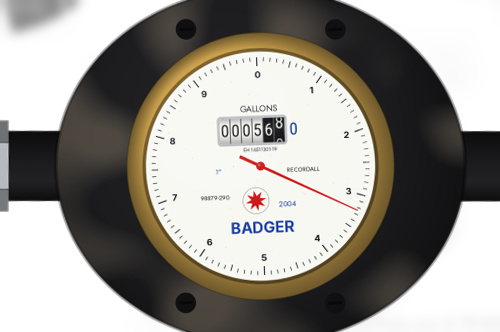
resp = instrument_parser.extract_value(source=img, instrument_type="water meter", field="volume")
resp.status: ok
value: 5683.2 gal
